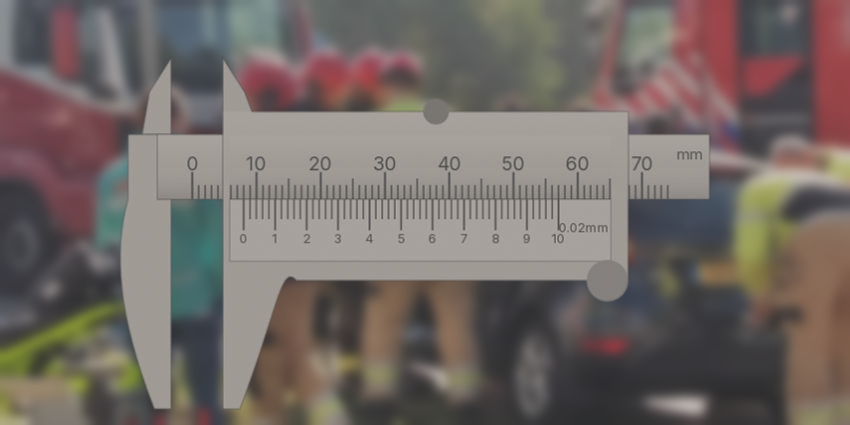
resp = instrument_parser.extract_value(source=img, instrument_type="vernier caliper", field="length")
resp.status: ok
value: 8.0 mm
